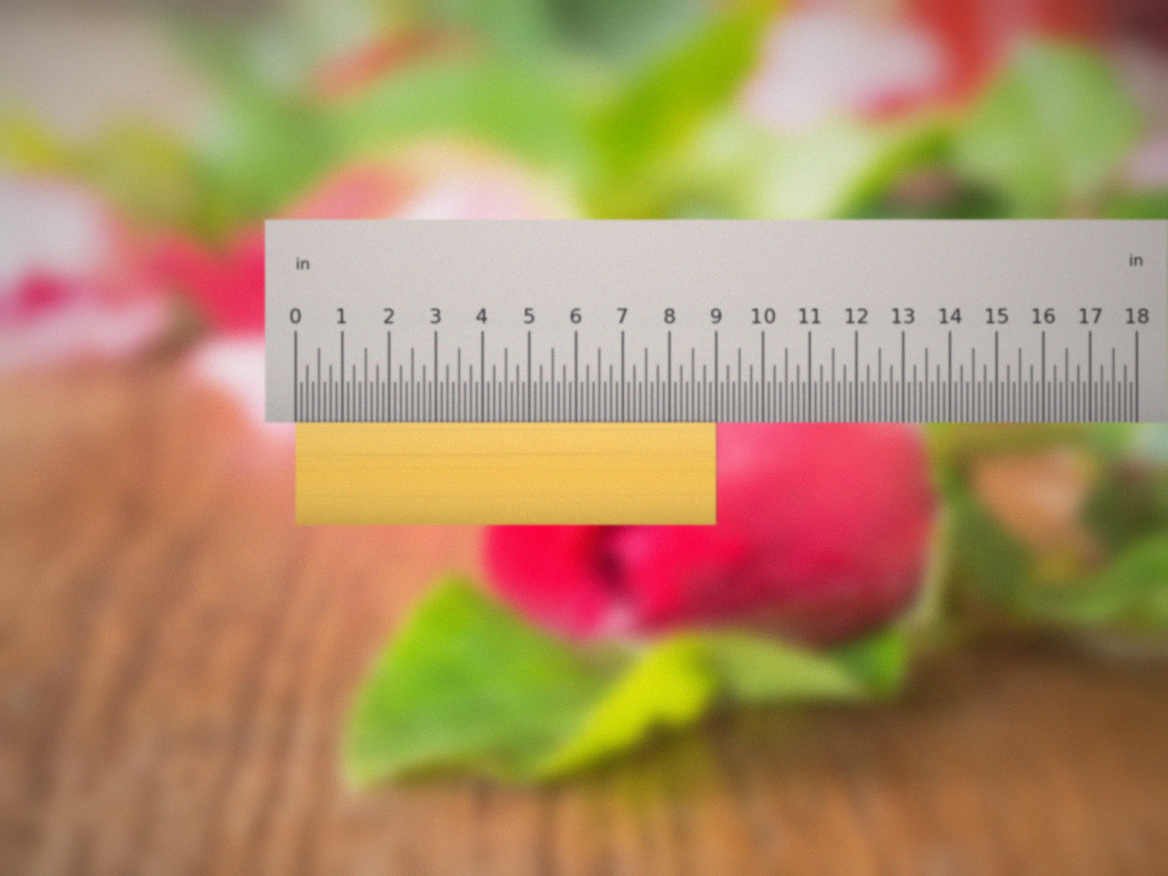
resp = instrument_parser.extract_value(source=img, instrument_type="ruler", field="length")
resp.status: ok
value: 9 in
